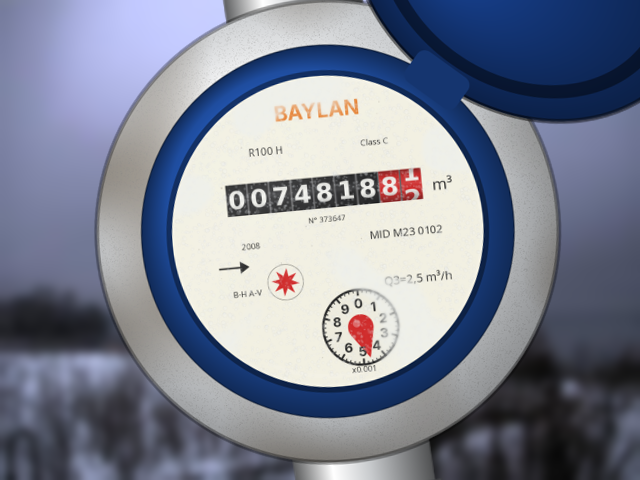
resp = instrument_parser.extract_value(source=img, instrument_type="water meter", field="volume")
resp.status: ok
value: 74818.814 m³
